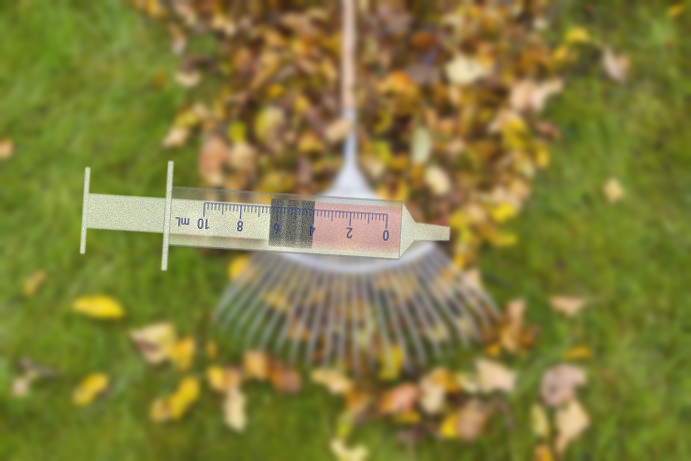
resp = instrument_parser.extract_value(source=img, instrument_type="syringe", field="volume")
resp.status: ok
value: 4 mL
